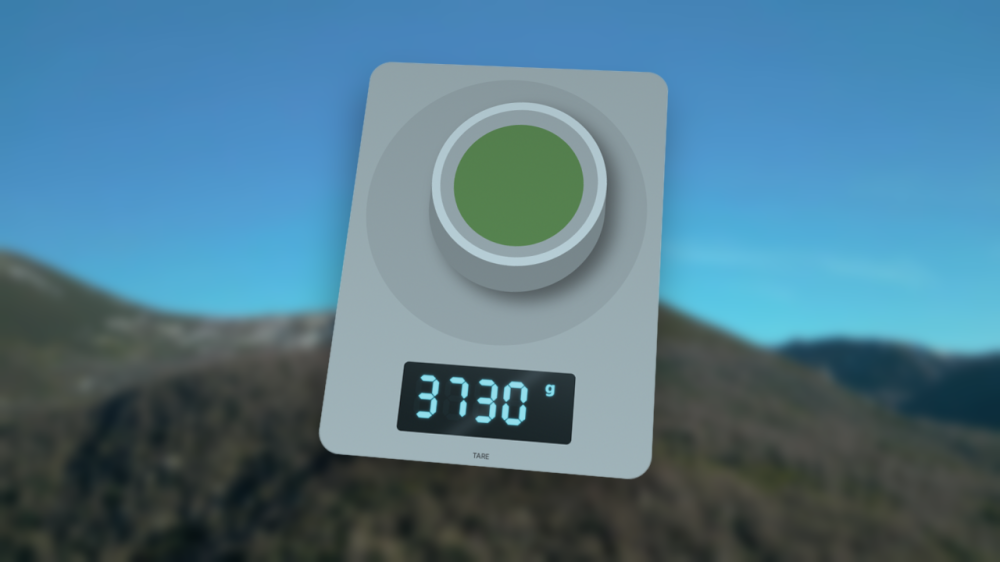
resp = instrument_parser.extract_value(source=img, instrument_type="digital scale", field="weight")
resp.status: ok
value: 3730 g
